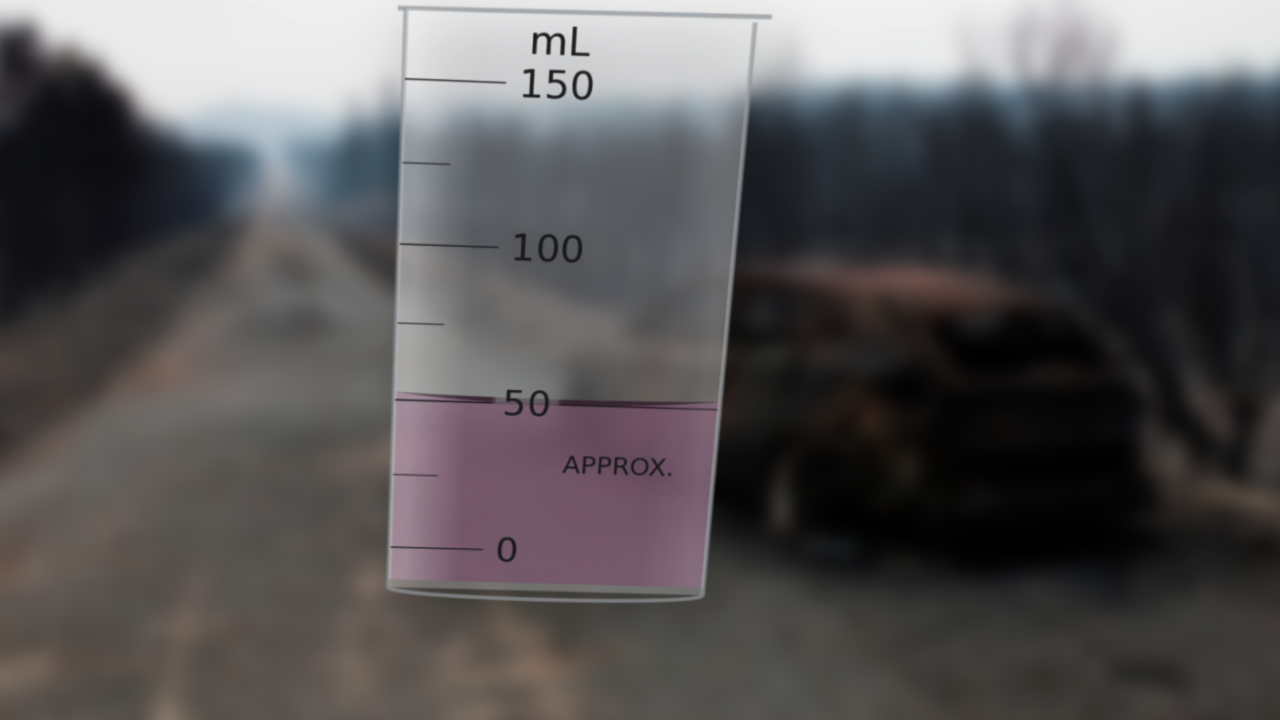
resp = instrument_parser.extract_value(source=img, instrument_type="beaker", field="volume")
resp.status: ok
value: 50 mL
